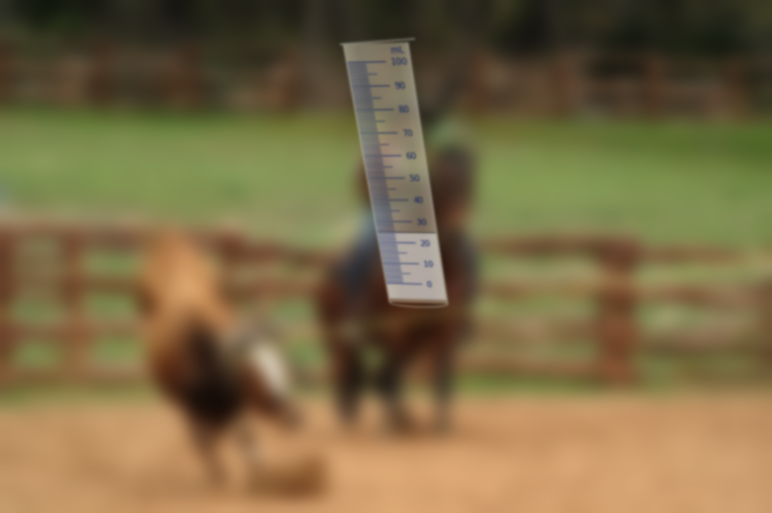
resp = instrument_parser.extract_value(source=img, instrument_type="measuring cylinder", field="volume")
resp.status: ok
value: 25 mL
